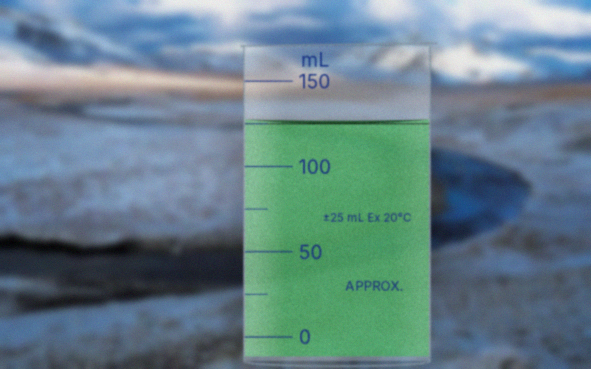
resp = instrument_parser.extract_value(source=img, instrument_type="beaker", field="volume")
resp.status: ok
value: 125 mL
